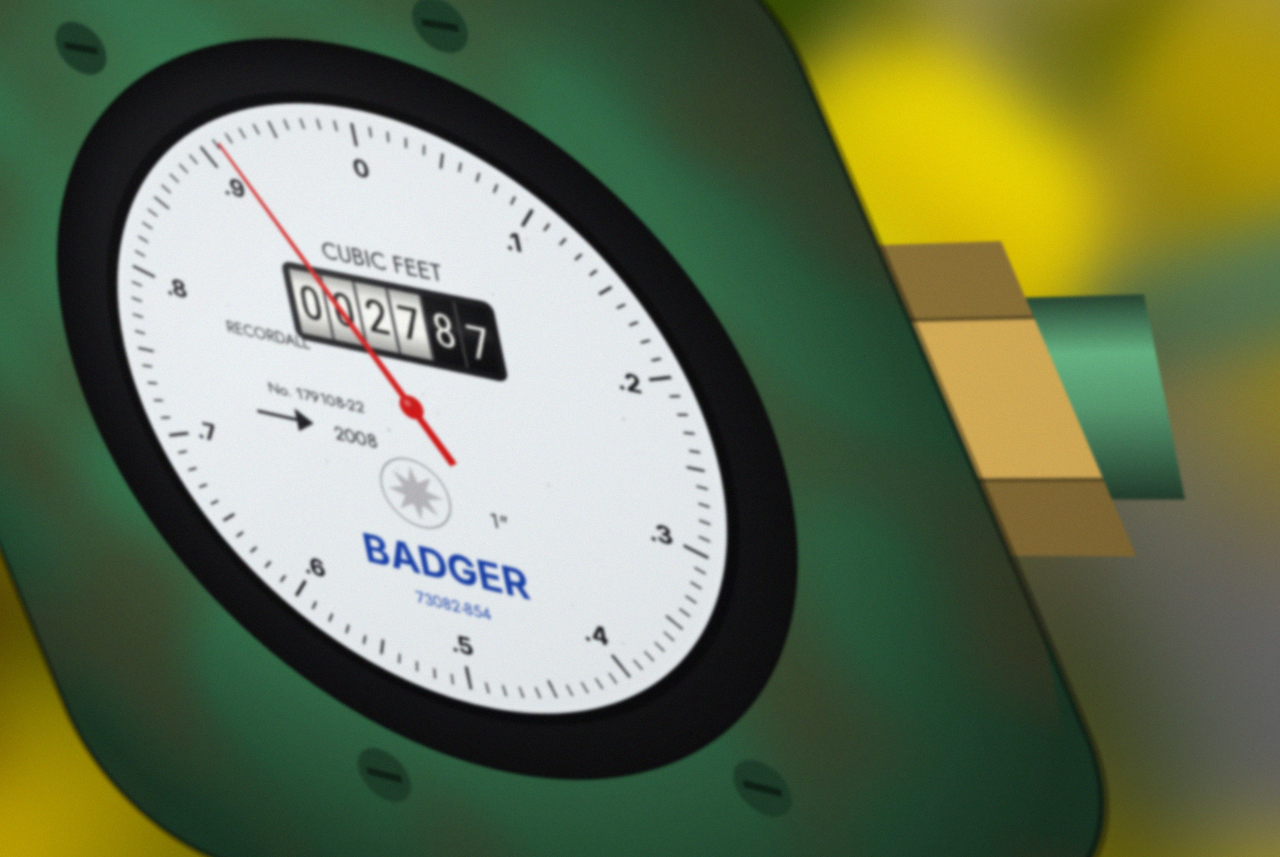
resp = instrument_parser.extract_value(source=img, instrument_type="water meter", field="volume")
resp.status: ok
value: 2786.91 ft³
